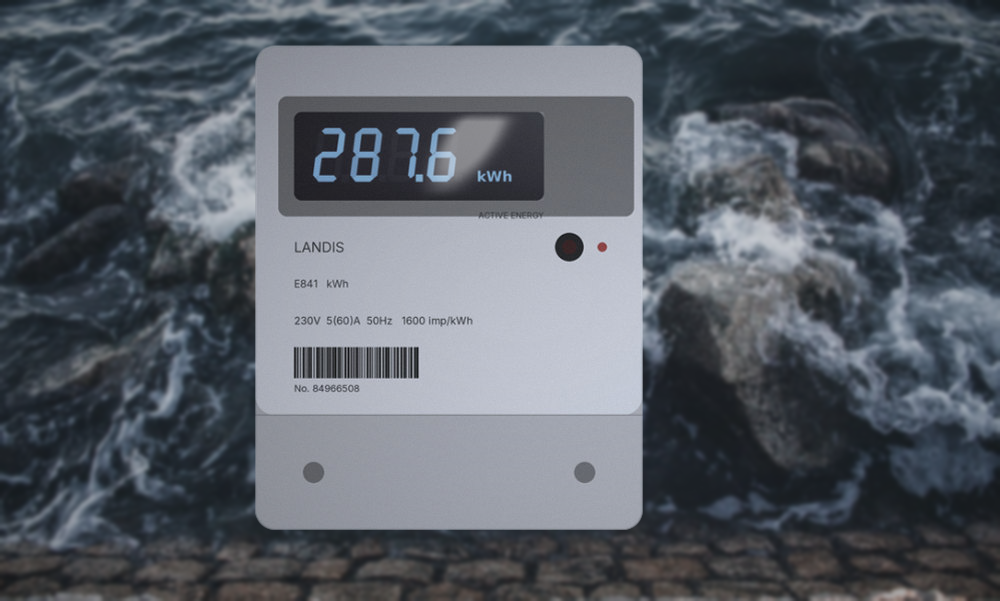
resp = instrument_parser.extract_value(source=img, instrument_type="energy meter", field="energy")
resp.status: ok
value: 287.6 kWh
